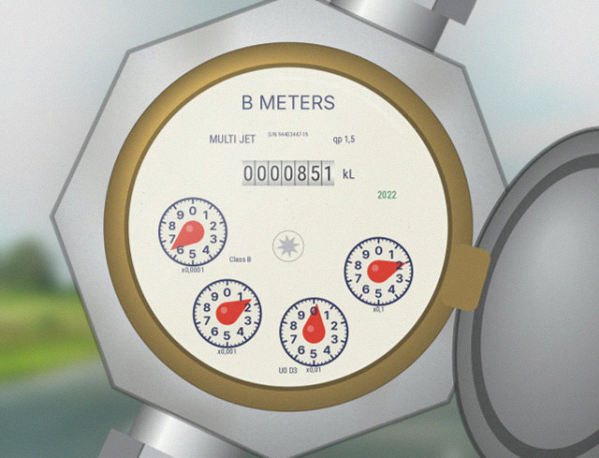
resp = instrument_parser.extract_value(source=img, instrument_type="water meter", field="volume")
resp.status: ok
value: 851.2016 kL
